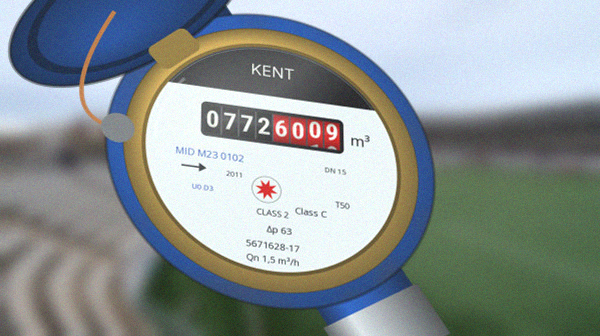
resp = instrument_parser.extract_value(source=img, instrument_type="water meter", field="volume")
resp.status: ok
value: 772.6009 m³
